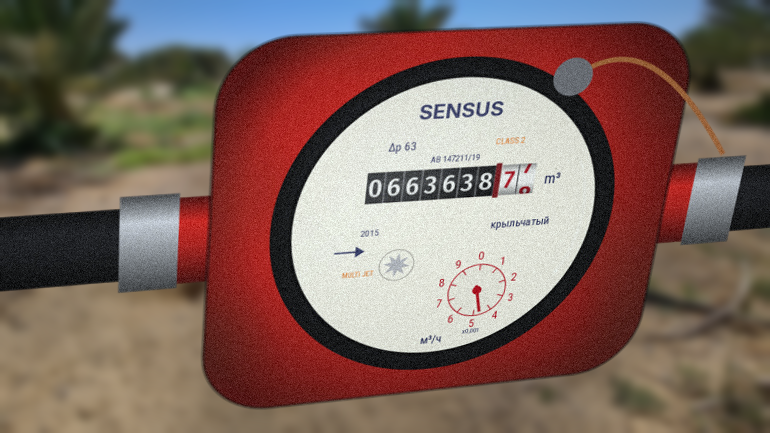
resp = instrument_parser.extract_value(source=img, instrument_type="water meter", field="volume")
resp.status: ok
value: 663638.774 m³
